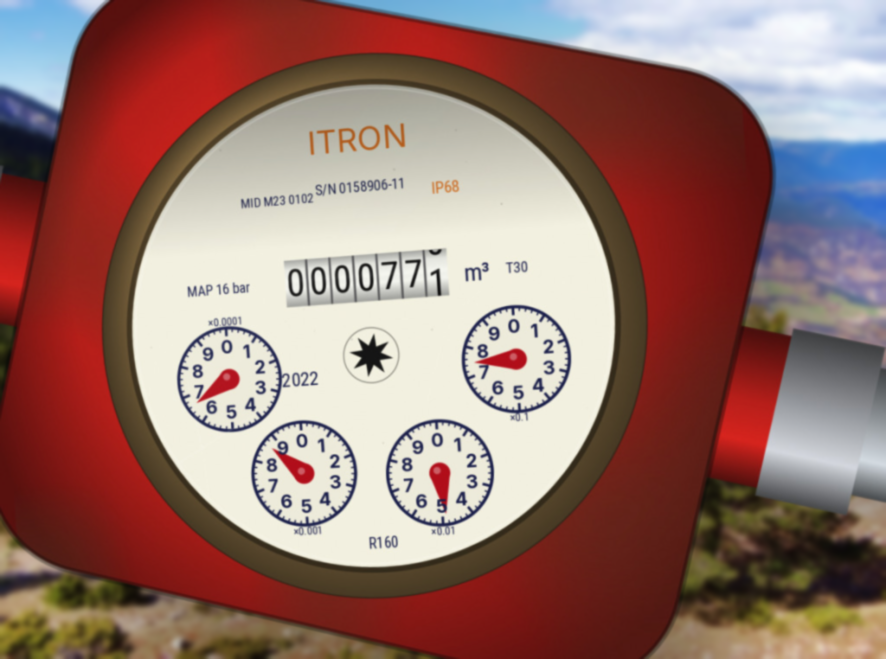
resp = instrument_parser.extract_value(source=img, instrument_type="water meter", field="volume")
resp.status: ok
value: 770.7486 m³
